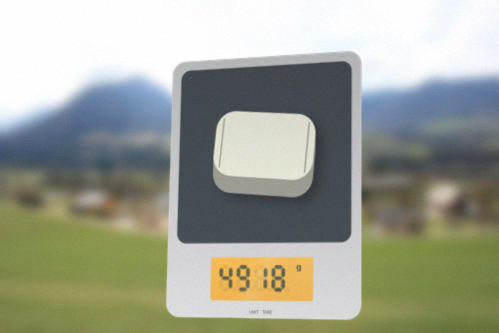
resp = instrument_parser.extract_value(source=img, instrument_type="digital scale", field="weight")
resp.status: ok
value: 4918 g
